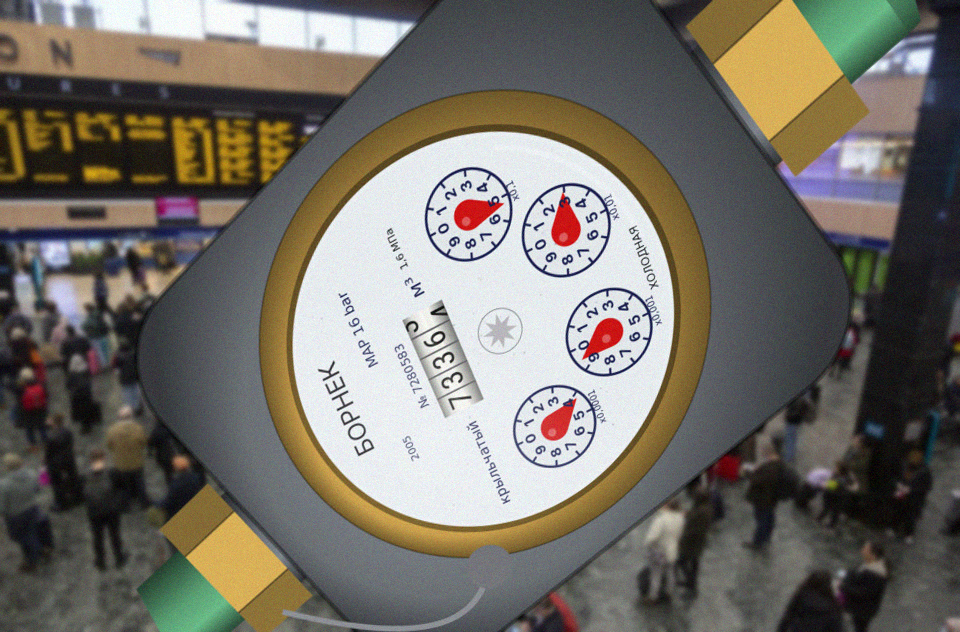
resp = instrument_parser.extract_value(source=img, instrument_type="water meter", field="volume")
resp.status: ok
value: 73363.5294 m³
